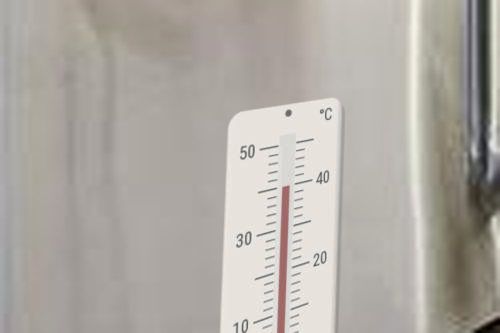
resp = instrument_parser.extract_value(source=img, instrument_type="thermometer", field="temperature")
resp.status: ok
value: 40 °C
